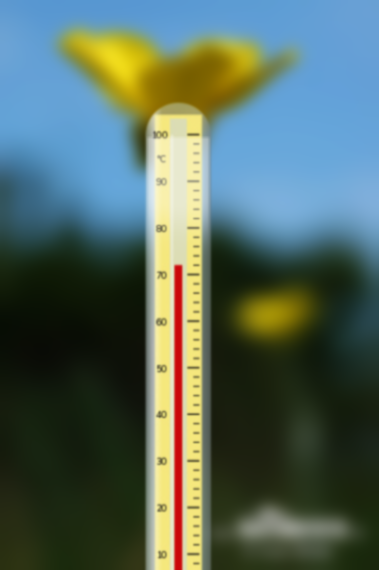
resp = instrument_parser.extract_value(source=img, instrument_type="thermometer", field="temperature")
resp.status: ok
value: 72 °C
